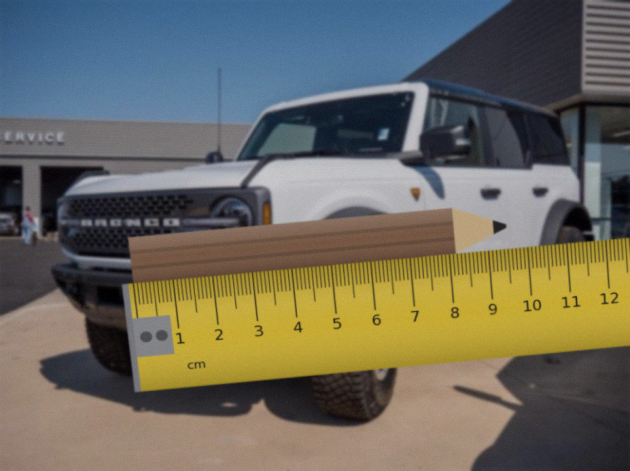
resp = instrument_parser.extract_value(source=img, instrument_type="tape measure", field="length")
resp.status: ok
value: 9.5 cm
